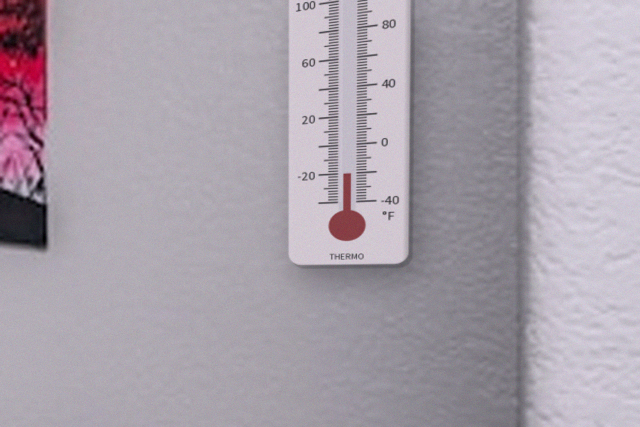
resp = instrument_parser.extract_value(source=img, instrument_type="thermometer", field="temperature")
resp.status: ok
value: -20 °F
